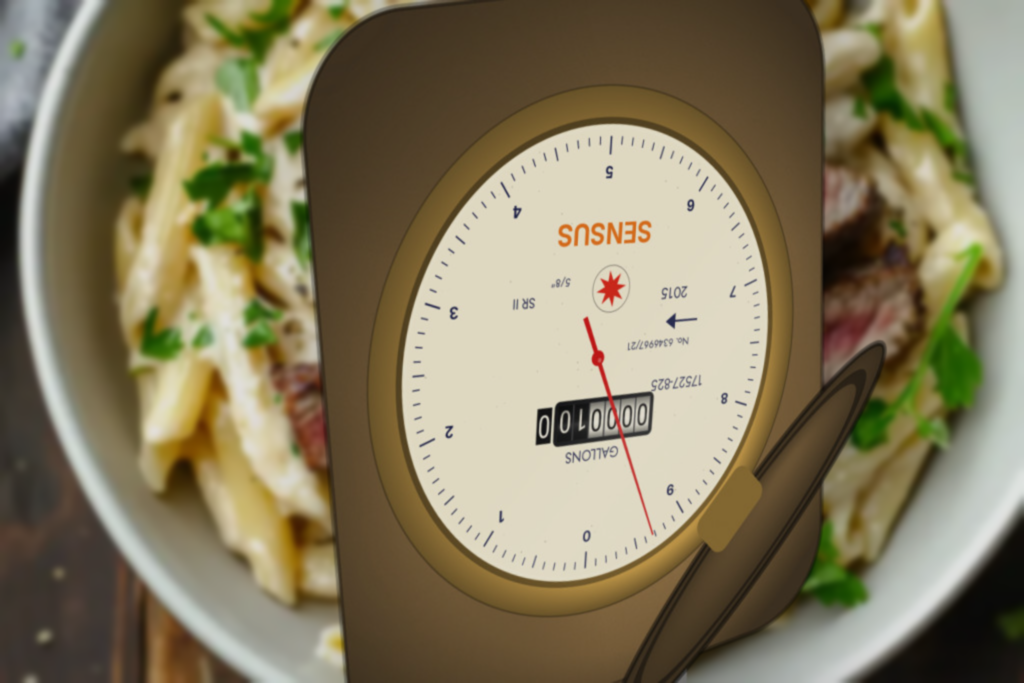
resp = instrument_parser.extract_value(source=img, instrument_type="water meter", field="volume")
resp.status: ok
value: 99.3 gal
